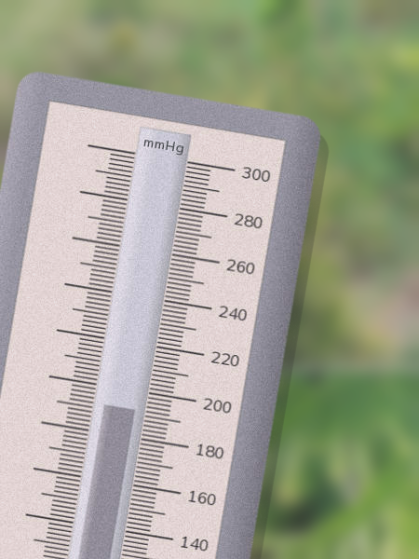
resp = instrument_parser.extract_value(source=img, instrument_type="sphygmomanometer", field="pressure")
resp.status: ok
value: 192 mmHg
